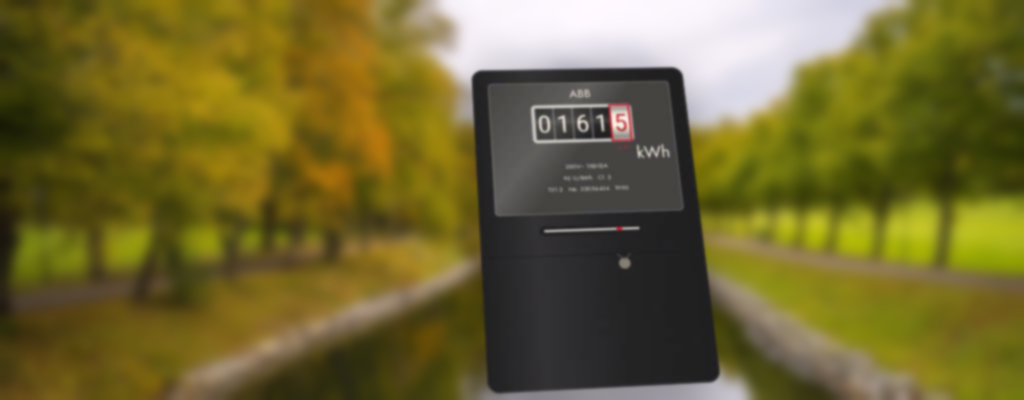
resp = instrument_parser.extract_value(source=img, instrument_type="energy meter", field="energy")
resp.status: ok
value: 161.5 kWh
